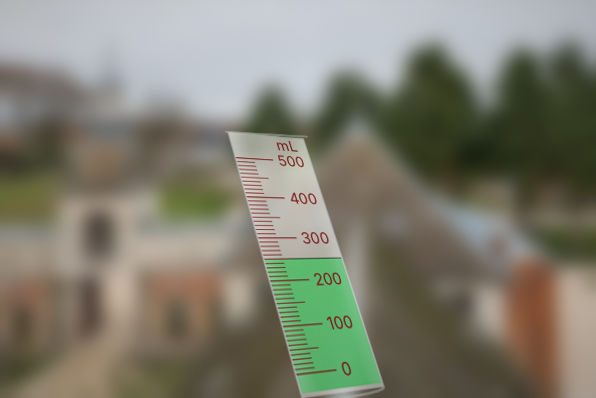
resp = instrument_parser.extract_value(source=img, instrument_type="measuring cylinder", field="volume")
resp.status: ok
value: 250 mL
